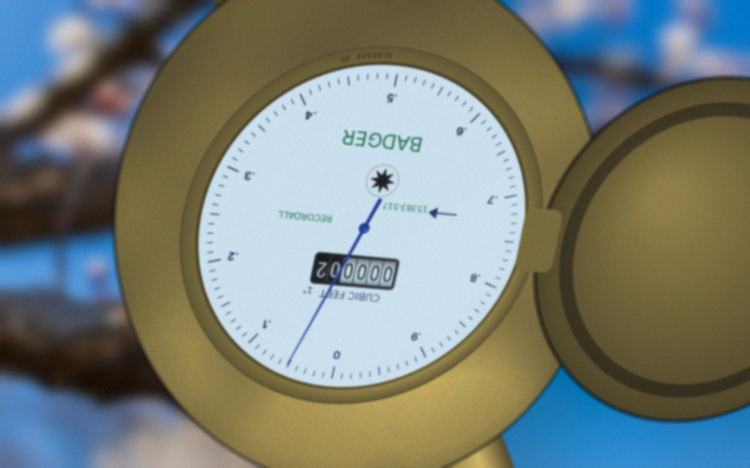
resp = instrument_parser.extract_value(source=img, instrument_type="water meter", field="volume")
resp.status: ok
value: 2.05 ft³
